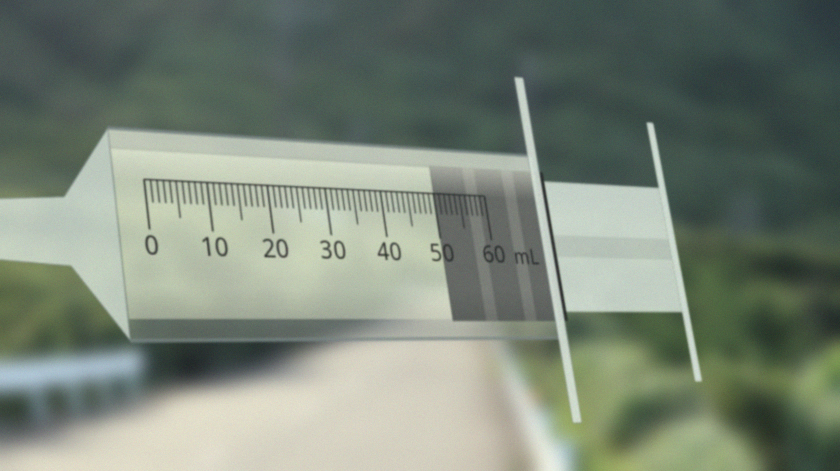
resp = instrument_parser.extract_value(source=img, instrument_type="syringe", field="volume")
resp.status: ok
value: 50 mL
